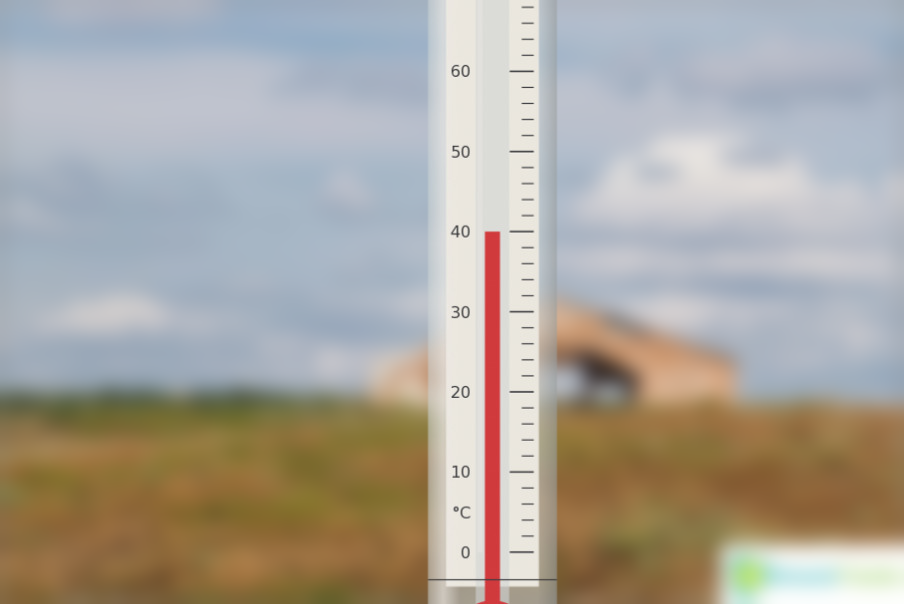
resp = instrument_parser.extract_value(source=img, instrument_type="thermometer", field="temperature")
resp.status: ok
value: 40 °C
